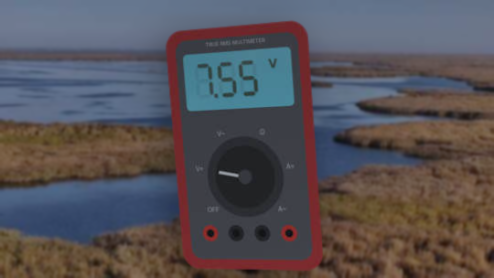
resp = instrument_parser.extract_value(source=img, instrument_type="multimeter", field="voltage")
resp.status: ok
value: 7.55 V
